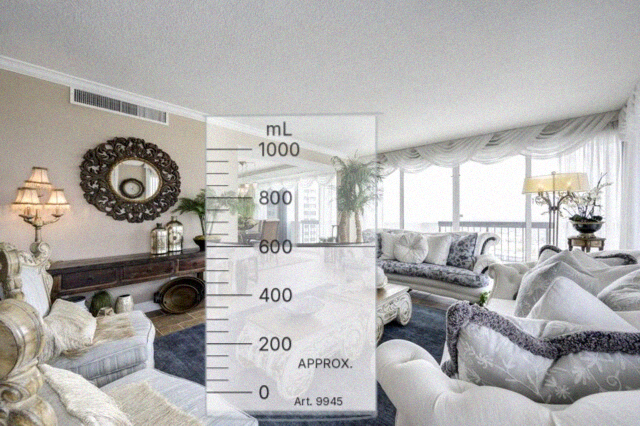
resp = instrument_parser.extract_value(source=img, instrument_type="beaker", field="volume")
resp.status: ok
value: 600 mL
